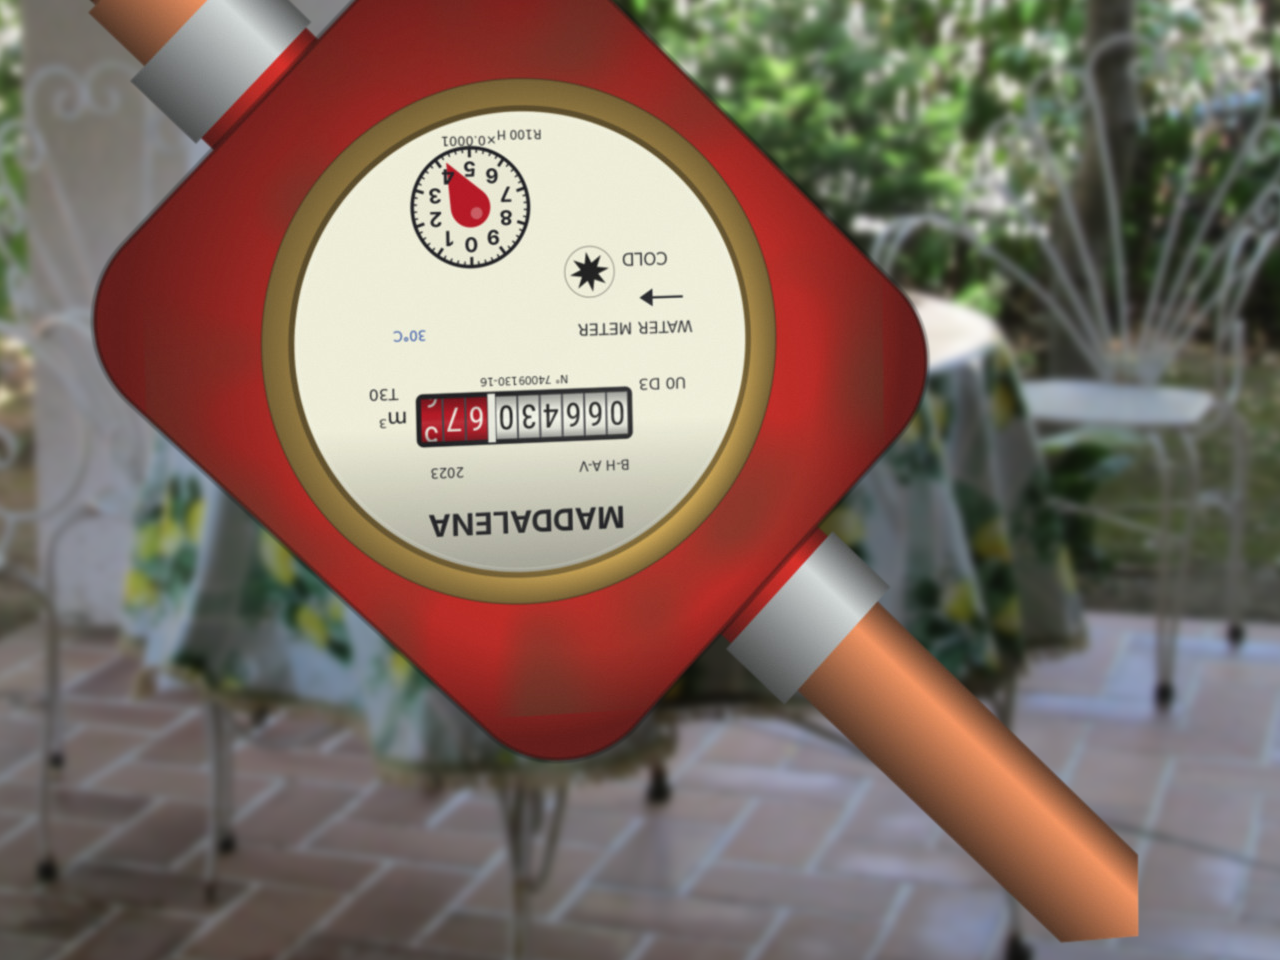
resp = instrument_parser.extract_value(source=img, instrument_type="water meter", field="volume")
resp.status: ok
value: 66430.6754 m³
